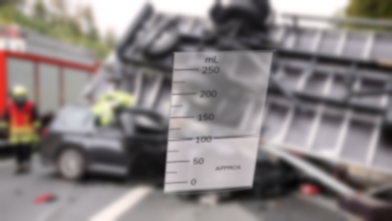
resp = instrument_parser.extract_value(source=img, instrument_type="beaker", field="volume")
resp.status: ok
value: 100 mL
